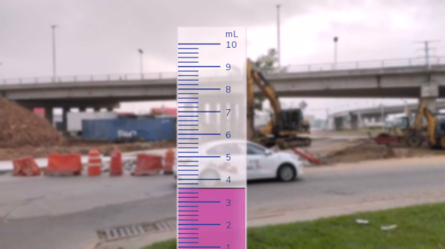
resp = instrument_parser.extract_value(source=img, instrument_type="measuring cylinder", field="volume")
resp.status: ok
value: 3.6 mL
